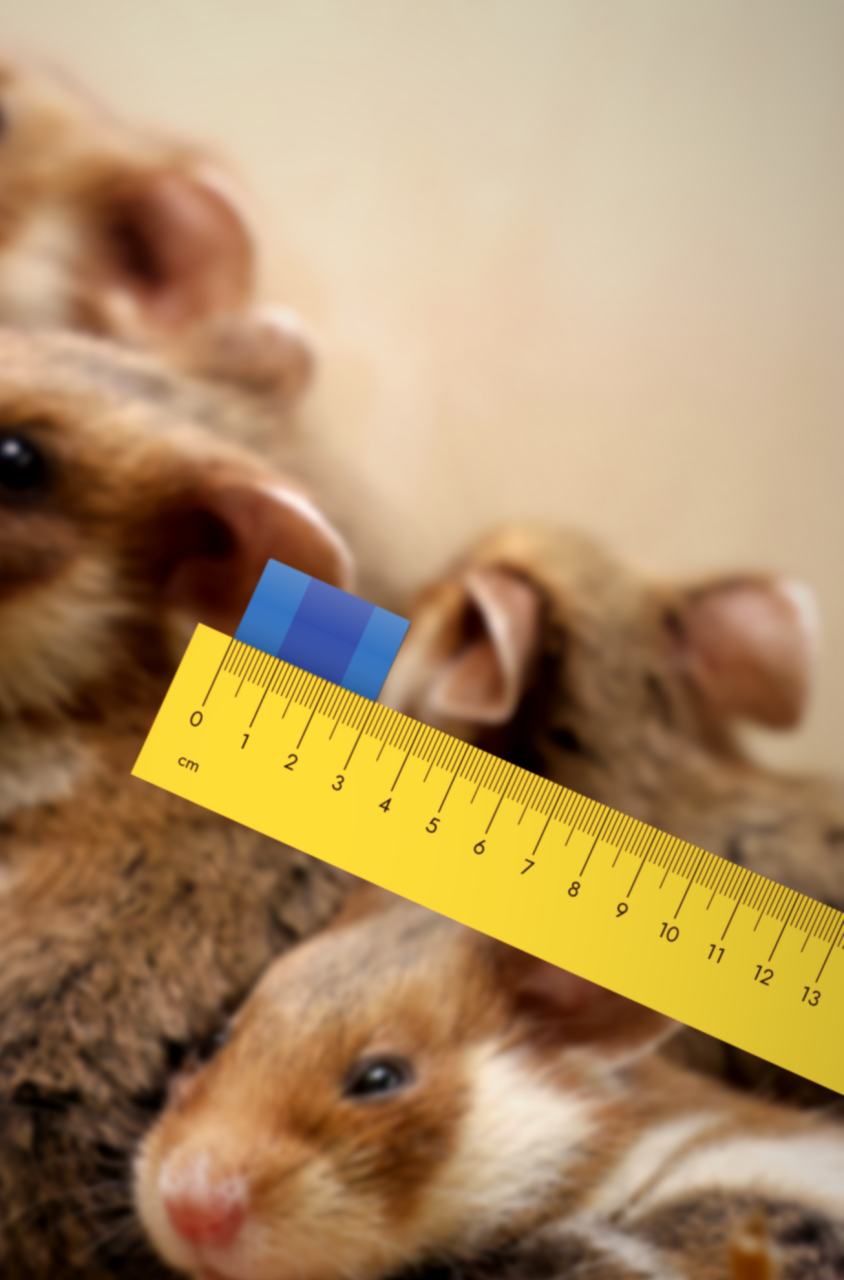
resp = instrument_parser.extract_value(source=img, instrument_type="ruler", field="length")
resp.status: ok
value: 3 cm
